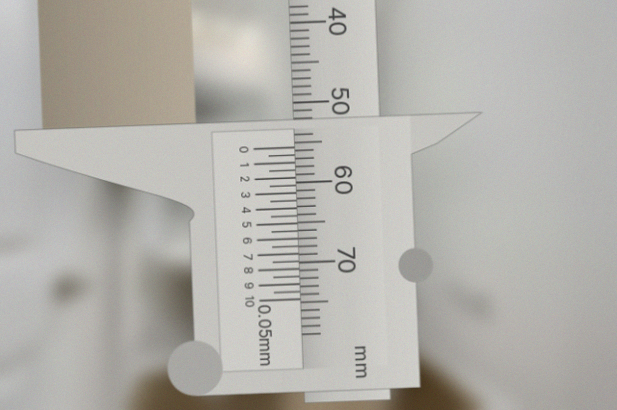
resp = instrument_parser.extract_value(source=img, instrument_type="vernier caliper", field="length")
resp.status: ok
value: 55.6 mm
